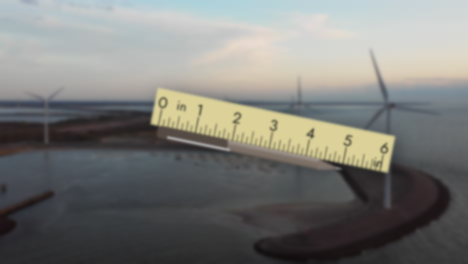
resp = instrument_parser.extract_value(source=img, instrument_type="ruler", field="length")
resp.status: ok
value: 5 in
